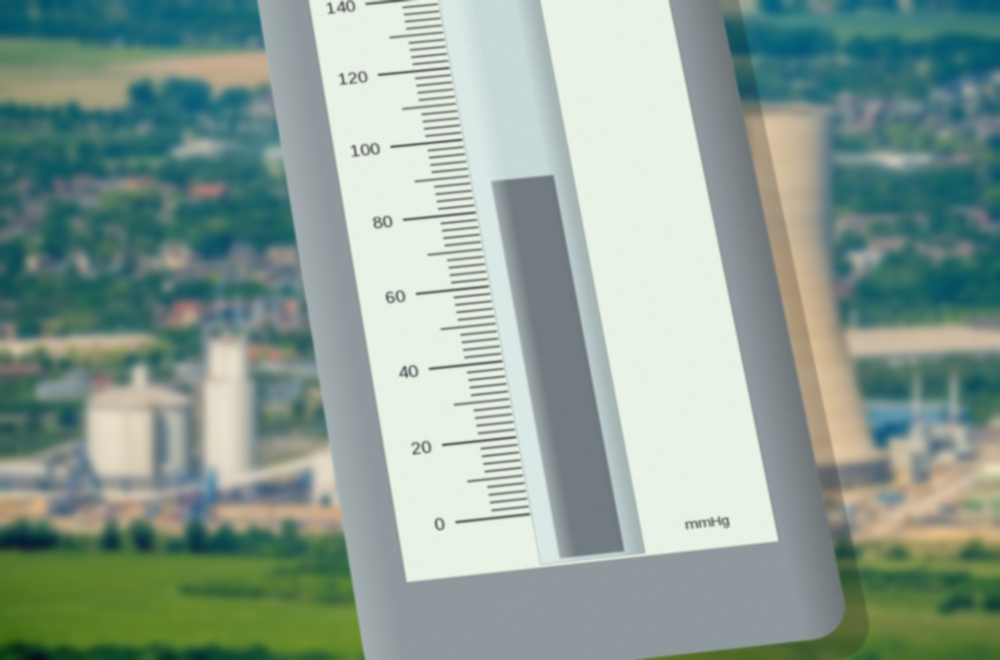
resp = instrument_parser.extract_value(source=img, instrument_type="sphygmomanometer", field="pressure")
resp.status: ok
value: 88 mmHg
